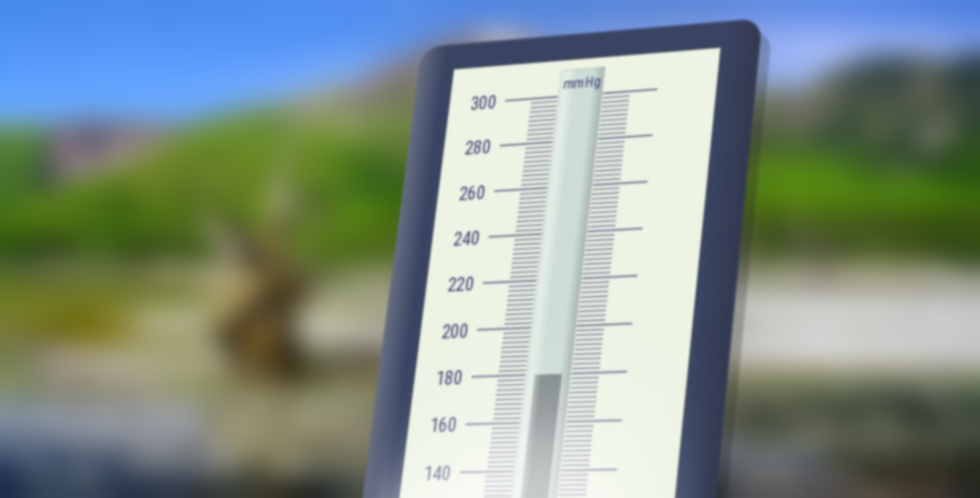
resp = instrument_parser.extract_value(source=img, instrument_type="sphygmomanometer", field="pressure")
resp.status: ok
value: 180 mmHg
